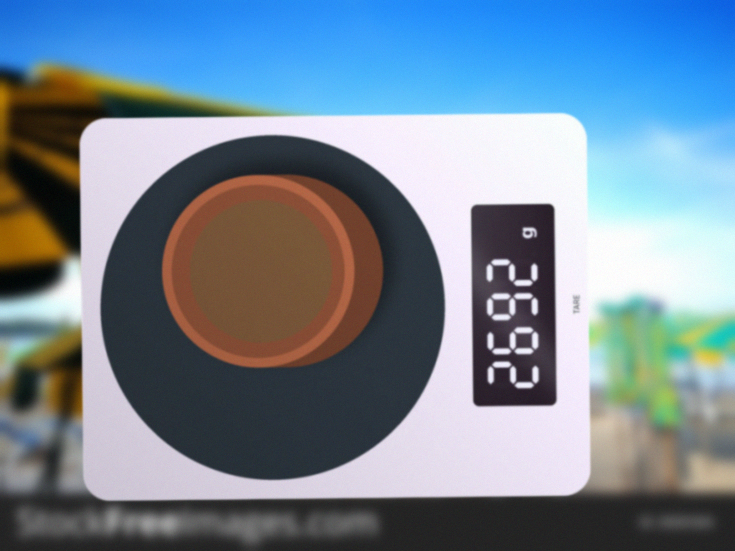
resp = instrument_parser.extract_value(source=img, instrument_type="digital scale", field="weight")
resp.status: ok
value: 2692 g
